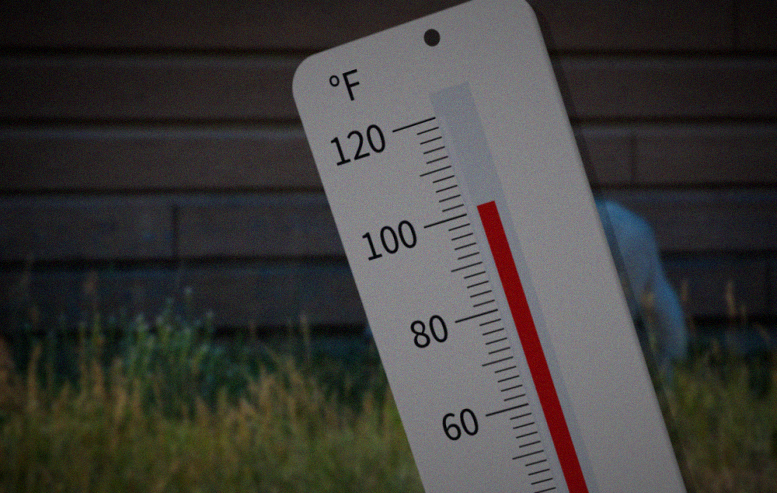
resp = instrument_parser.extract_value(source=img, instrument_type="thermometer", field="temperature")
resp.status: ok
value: 101 °F
